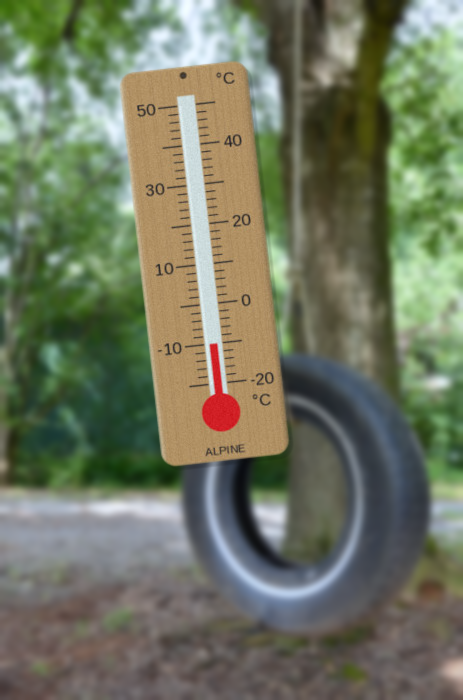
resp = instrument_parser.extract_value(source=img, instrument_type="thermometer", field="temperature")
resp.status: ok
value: -10 °C
